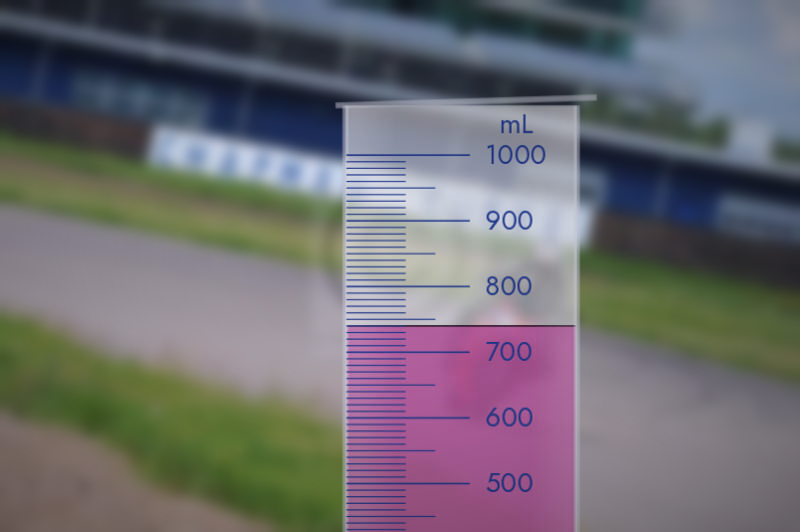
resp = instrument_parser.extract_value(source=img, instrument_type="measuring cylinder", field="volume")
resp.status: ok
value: 740 mL
